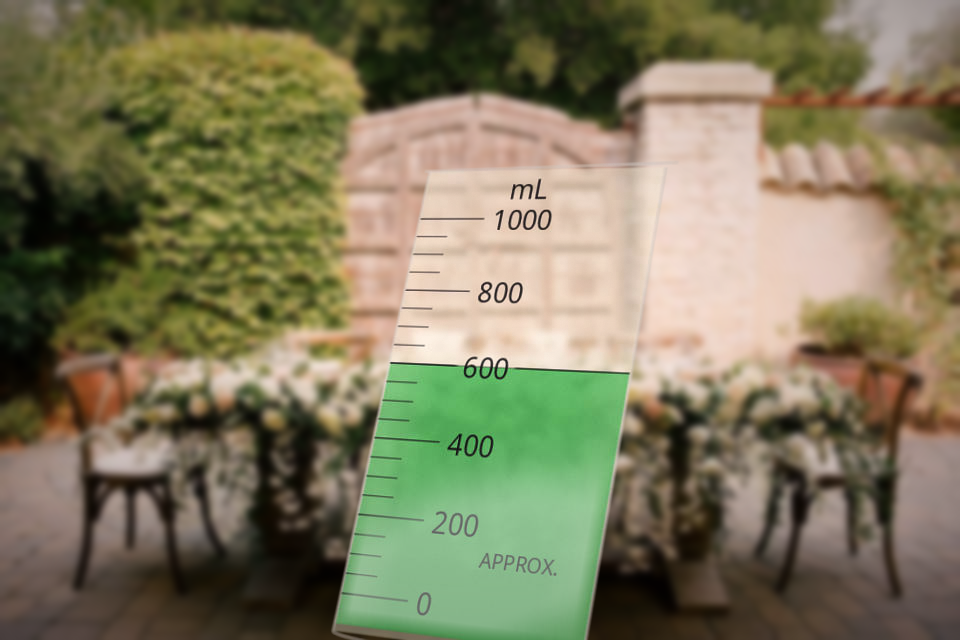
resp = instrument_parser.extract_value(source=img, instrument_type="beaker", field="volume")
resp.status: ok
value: 600 mL
